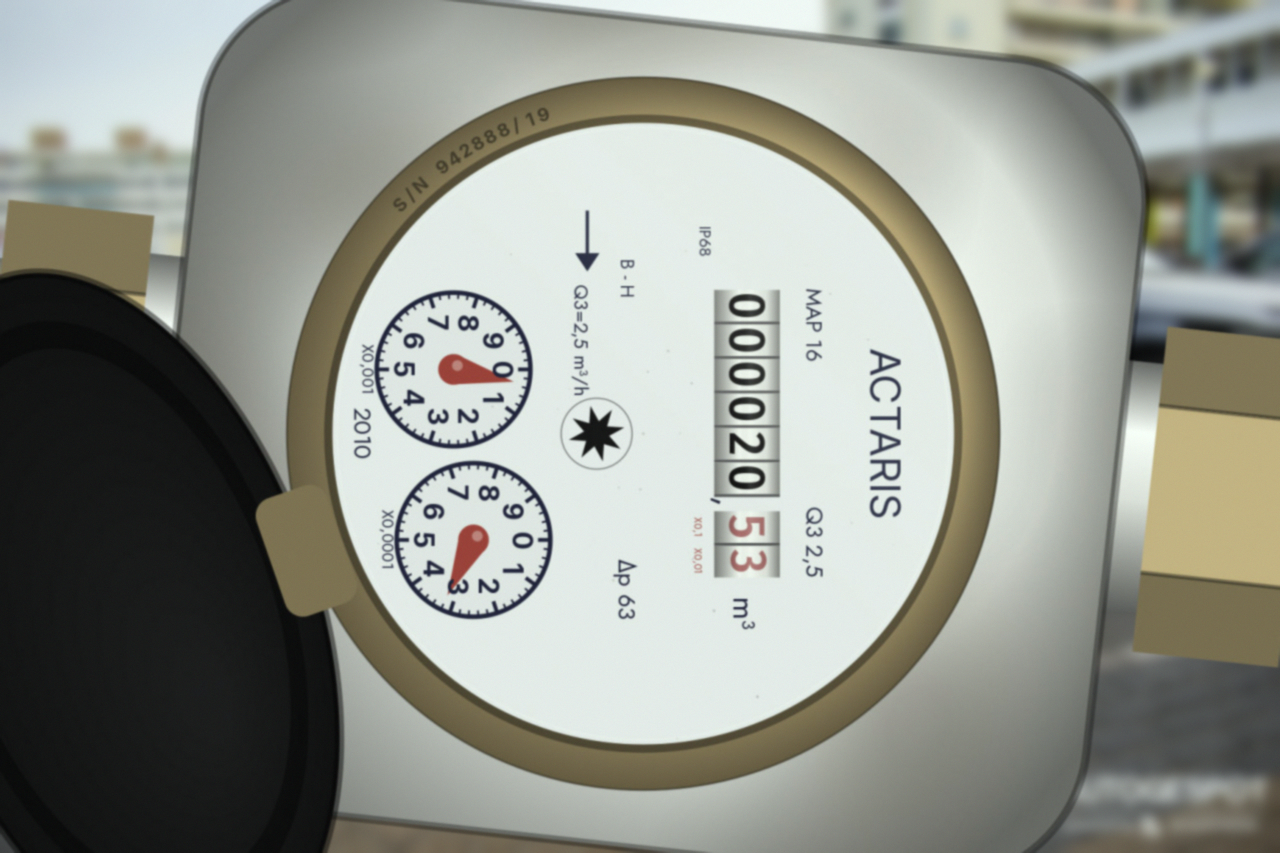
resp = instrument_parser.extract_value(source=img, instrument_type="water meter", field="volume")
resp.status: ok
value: 20.5303 m³
